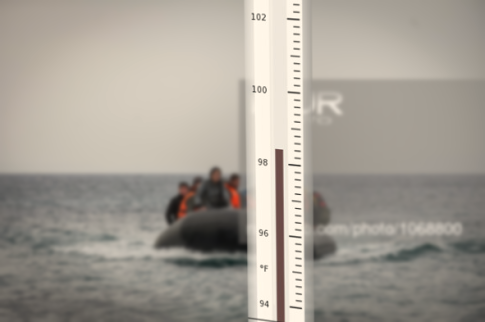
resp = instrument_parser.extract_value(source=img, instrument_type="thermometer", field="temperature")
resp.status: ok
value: 98.4 °F
